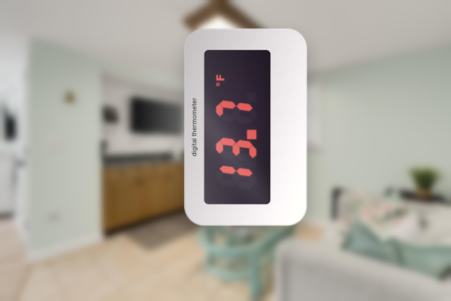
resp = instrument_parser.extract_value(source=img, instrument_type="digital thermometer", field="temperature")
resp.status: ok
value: 13.7 °F
